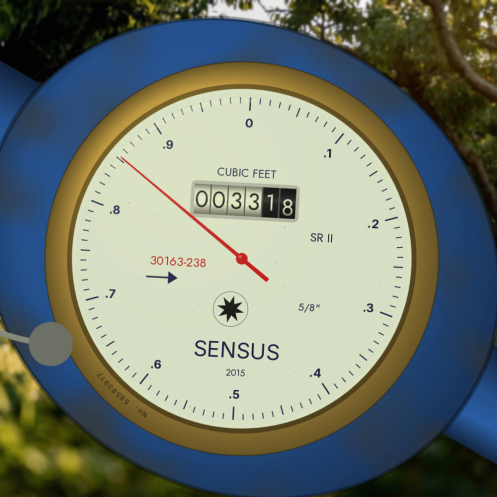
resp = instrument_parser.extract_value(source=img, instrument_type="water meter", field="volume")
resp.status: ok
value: 3317.85 ft³
